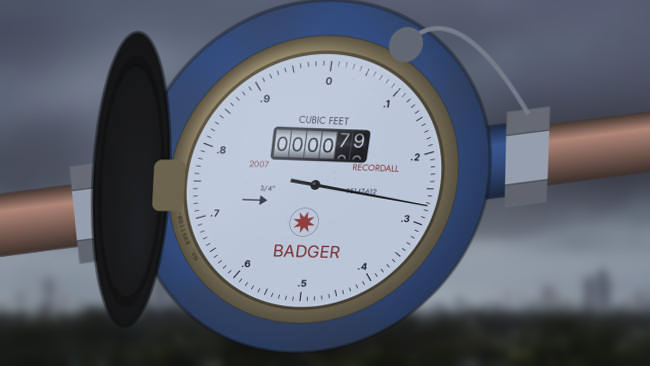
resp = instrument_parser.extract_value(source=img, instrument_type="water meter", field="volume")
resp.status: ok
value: 79.27 ft³
